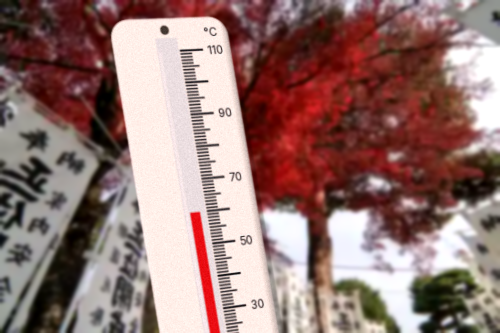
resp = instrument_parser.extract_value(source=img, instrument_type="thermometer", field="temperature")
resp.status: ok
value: 60 °C
